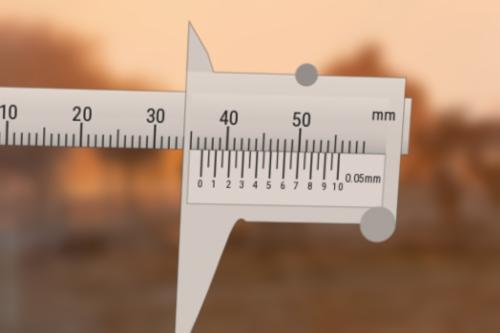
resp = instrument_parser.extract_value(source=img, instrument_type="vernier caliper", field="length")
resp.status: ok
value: 36.6 mm
